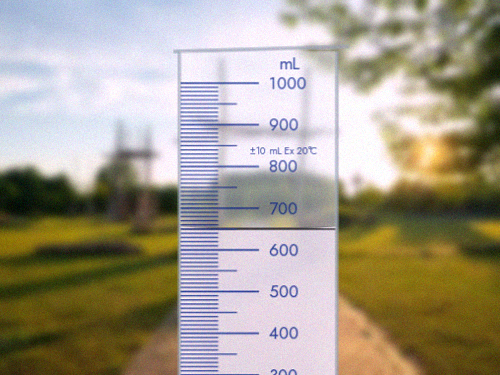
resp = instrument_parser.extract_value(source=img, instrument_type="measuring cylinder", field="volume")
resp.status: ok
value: 650 mL
